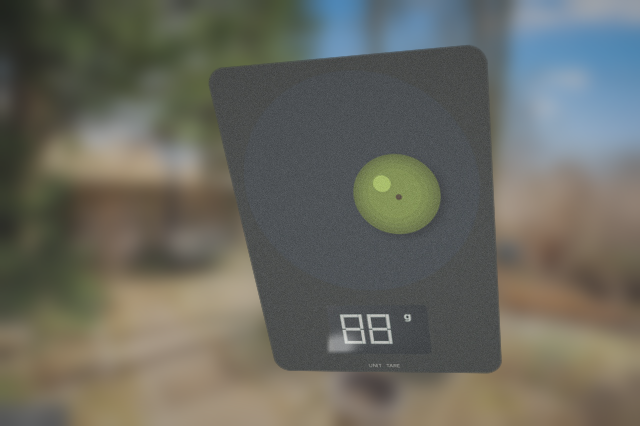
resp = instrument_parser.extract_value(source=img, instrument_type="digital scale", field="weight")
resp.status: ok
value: 88 g
